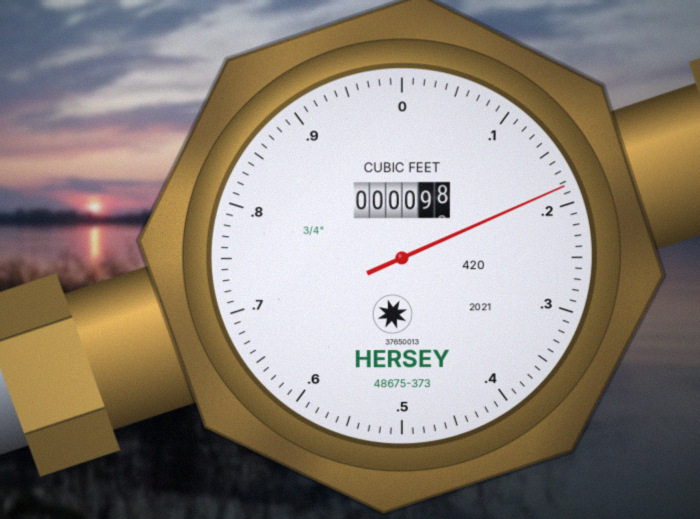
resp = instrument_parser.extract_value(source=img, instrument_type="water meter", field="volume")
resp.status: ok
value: 98.18 ft³
